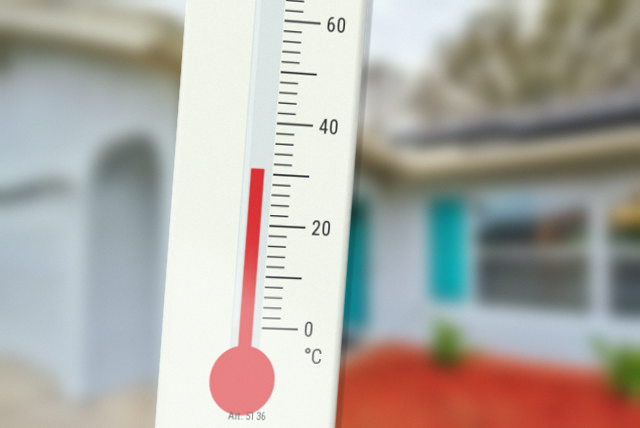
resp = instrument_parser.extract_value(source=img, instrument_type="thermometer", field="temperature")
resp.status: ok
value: 31 °C
